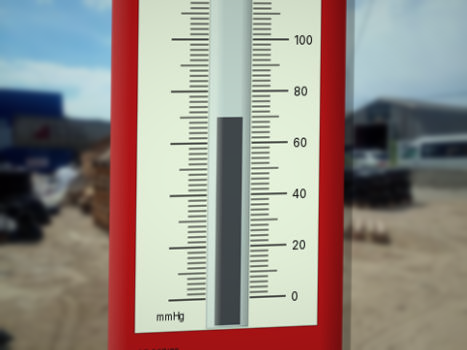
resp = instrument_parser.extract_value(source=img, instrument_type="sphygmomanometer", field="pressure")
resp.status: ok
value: 70 mmHg
